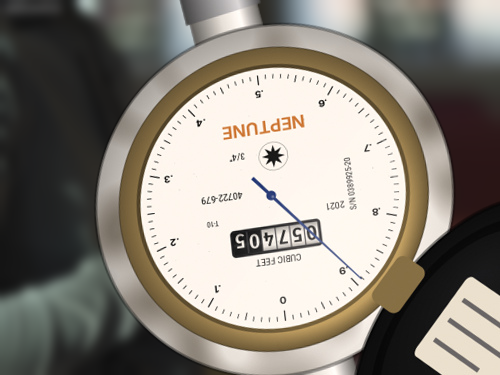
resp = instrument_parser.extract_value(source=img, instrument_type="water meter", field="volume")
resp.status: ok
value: 57404.89 ft³
